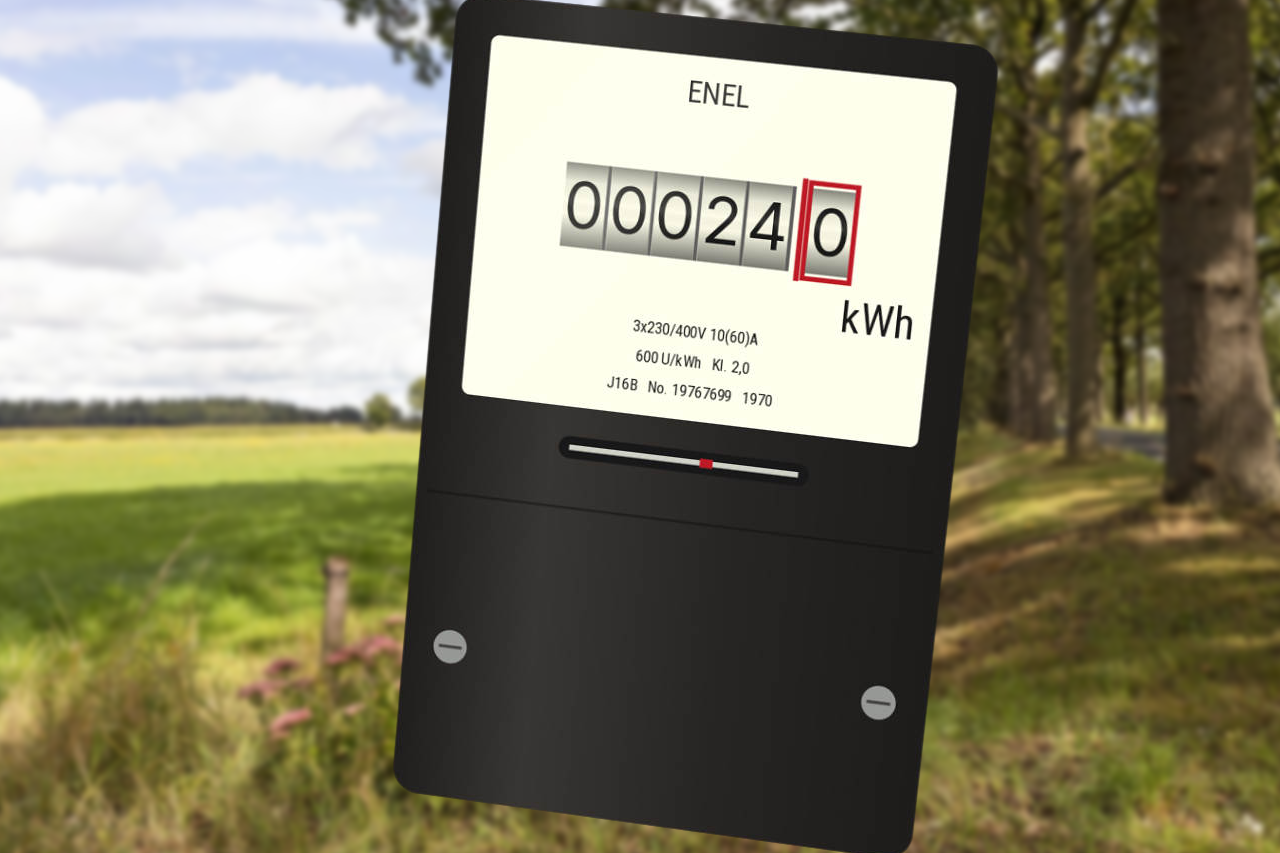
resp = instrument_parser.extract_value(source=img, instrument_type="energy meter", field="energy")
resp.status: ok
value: 24.0 kWh
